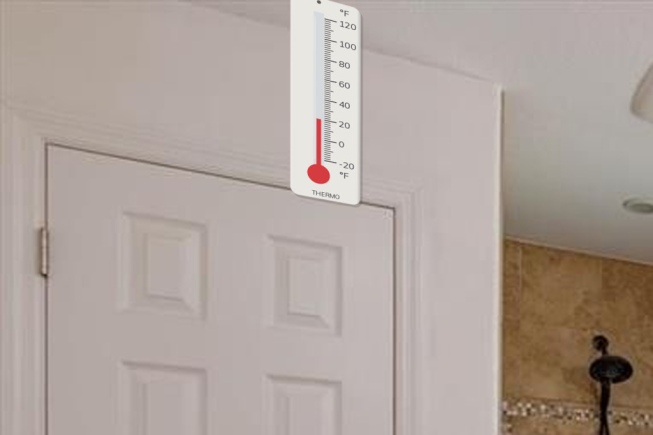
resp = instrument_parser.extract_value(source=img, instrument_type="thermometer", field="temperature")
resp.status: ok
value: 20 °F
